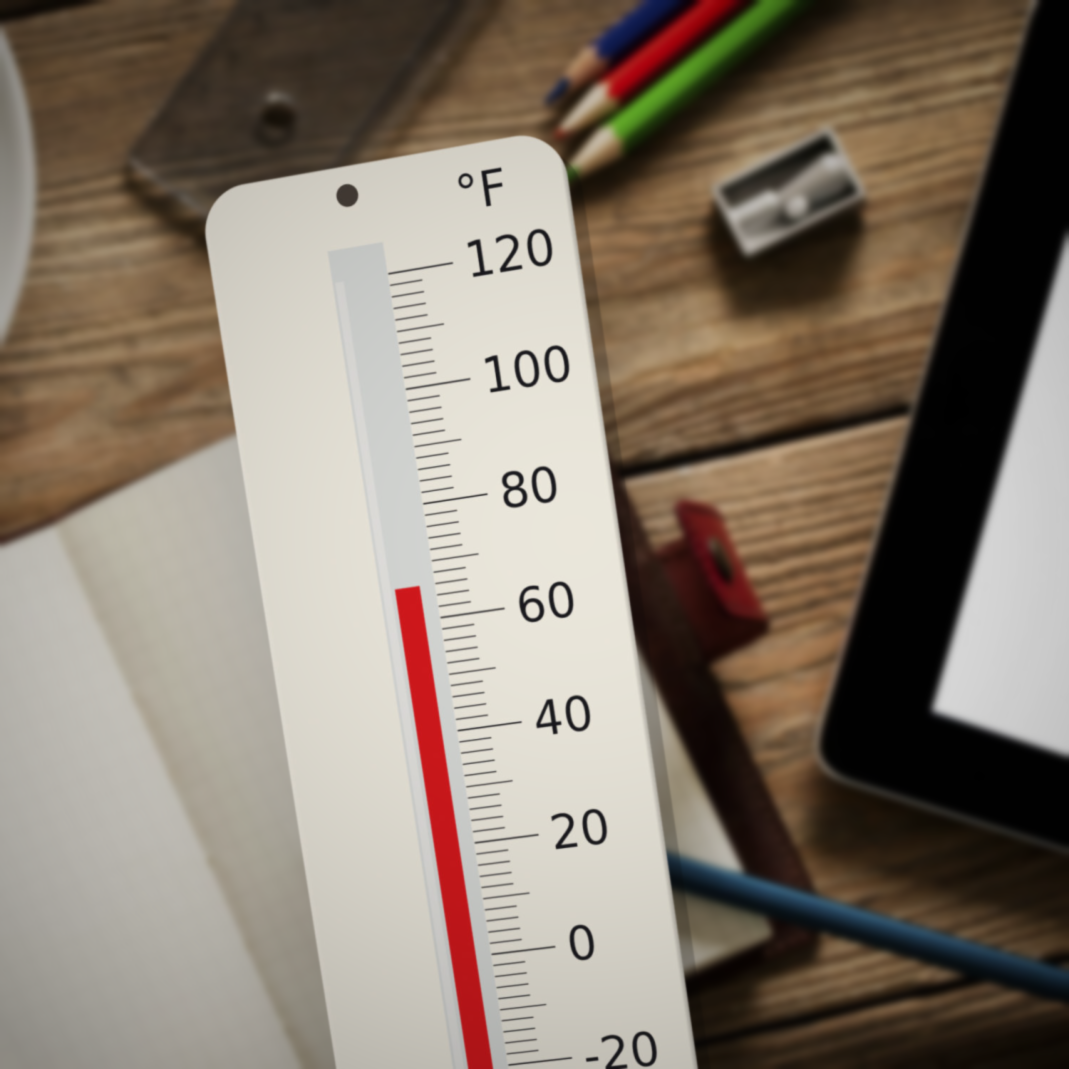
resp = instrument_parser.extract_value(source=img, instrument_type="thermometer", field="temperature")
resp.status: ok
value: 66 °F
